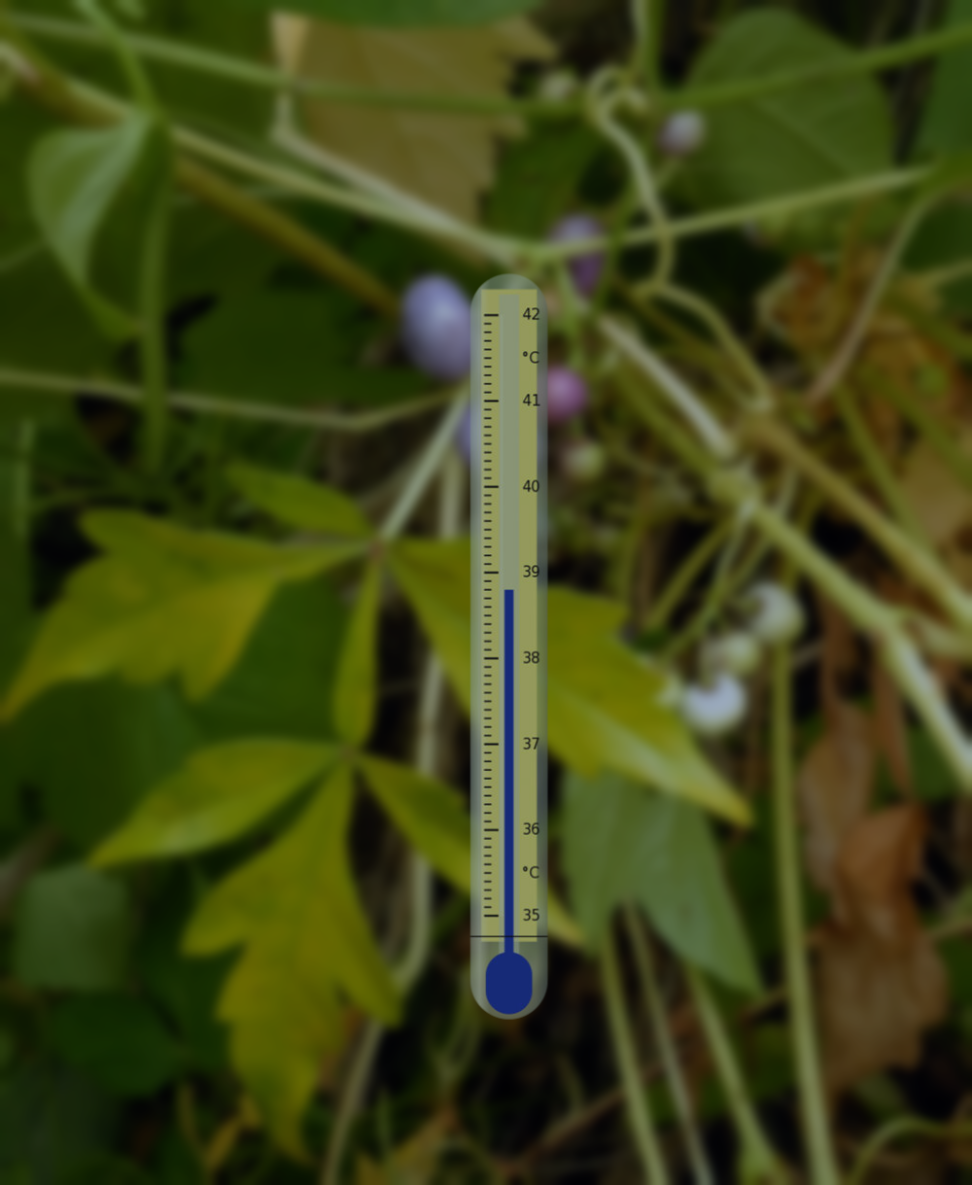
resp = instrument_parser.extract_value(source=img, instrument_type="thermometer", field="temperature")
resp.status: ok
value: 38.8 °C
